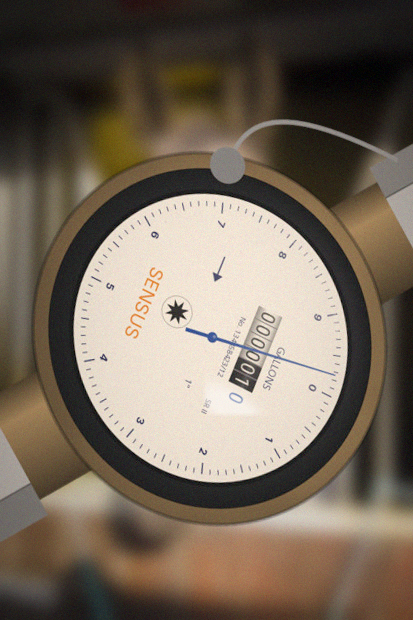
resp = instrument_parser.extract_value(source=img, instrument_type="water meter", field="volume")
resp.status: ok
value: 9.7 gal
